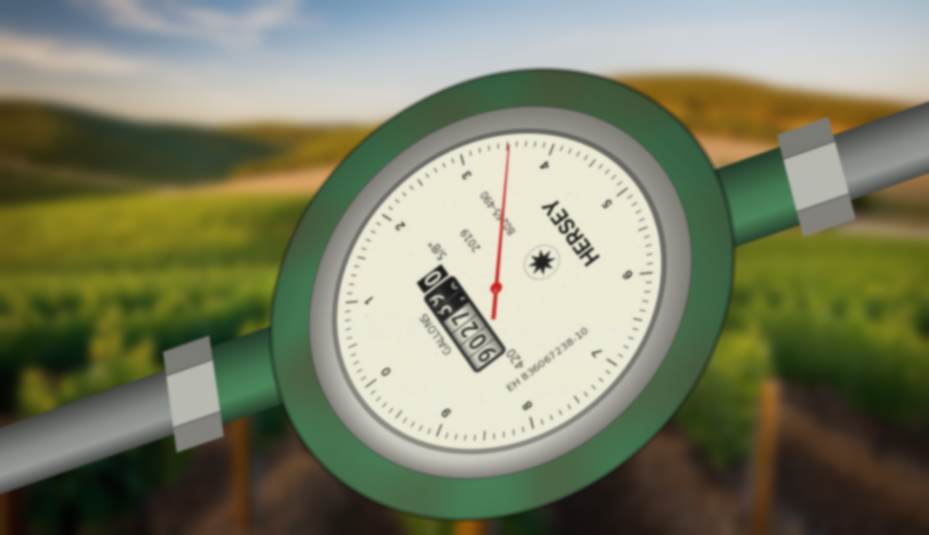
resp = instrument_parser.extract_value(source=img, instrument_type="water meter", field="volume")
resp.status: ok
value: 9027393.5 gal
